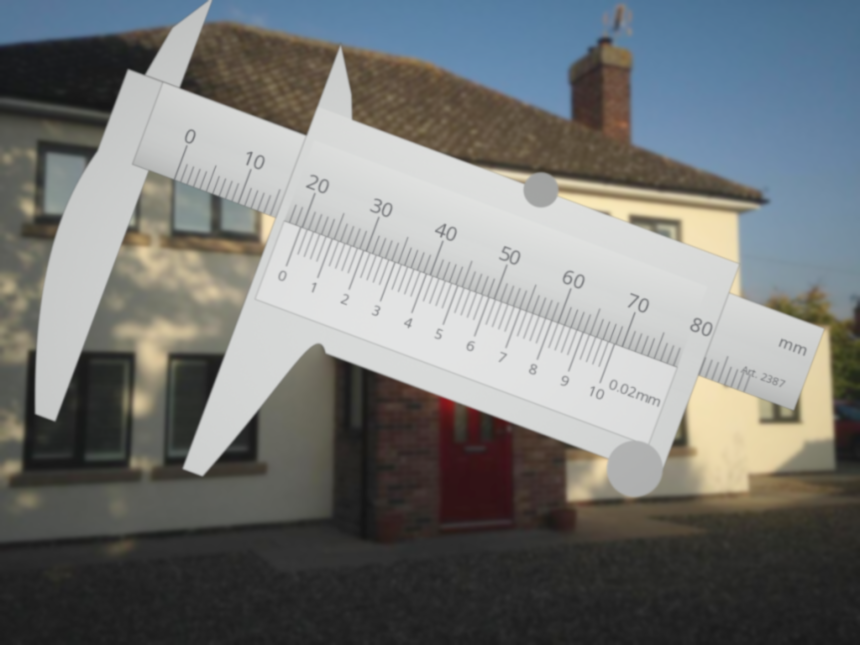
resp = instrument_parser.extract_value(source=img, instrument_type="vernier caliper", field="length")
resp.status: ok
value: 19.8 mm
